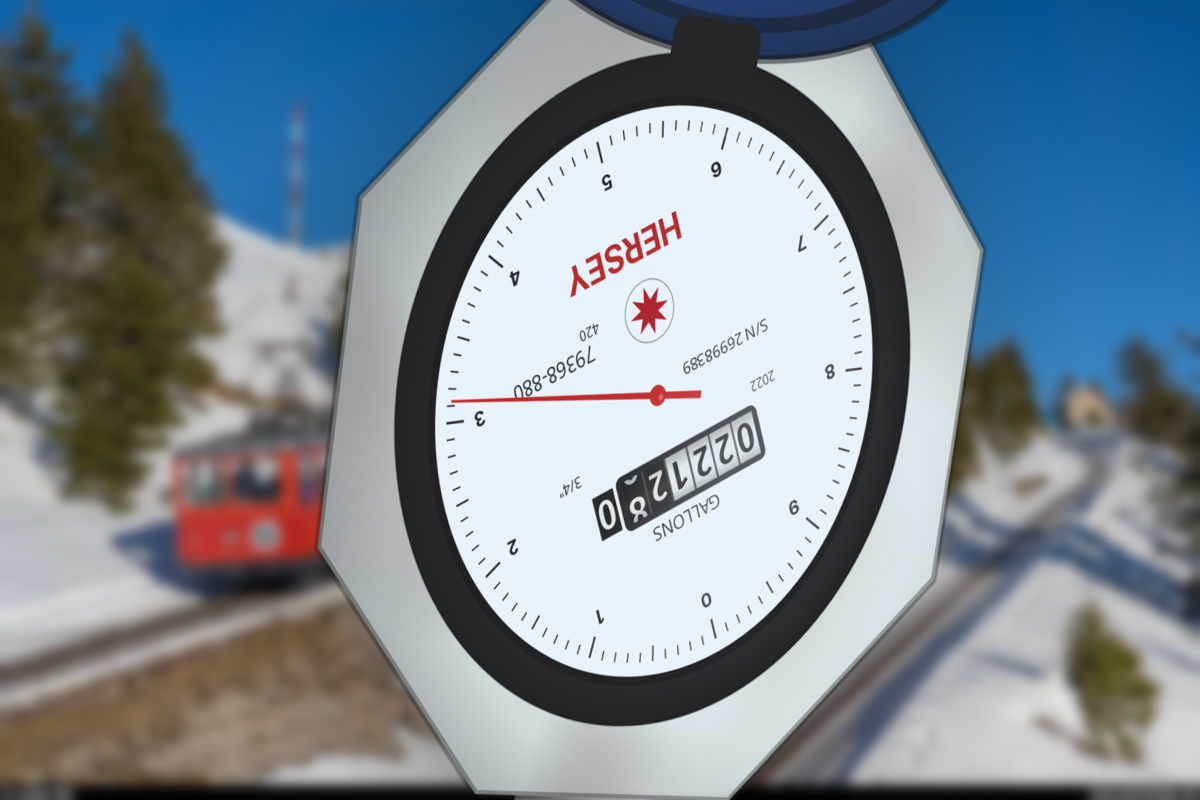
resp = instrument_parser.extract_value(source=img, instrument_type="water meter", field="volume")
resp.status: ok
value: 221283.1 gal
